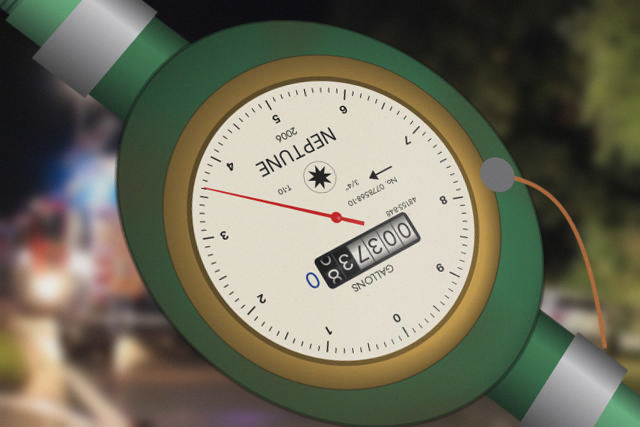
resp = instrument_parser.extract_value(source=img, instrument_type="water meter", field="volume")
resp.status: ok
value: 37383.6 gal
